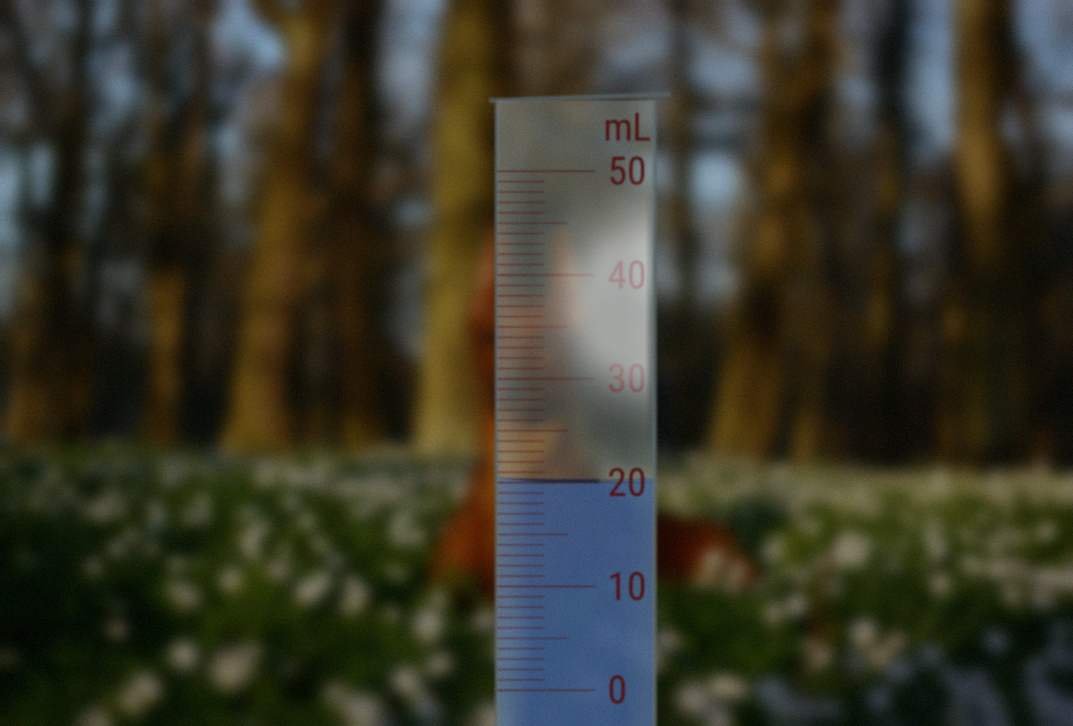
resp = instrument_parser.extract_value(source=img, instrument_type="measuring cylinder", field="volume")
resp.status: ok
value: 20 mL
